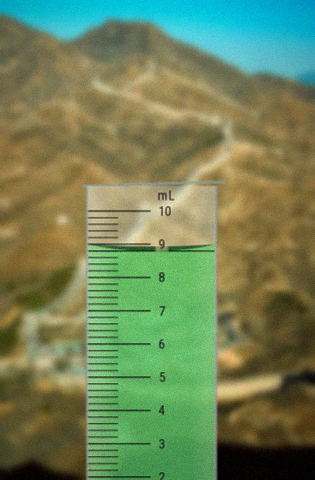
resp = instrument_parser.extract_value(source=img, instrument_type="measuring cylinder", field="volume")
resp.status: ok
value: 8.8 mL
